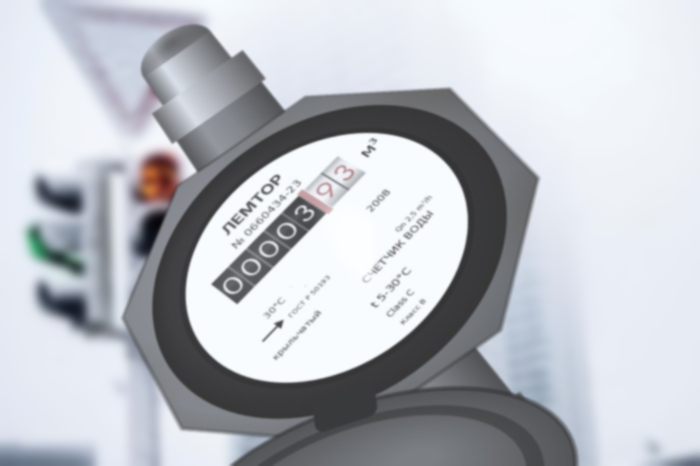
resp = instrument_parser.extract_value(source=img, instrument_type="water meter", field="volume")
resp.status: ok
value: 3.93 m³
